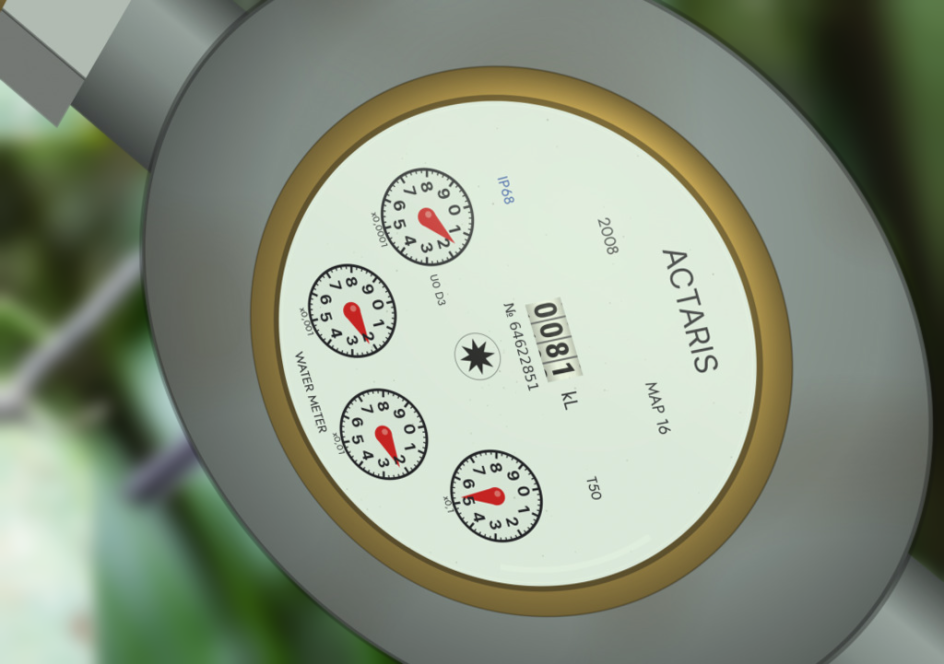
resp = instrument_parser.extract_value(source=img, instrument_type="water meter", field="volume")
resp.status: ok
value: 81.5221 kL
